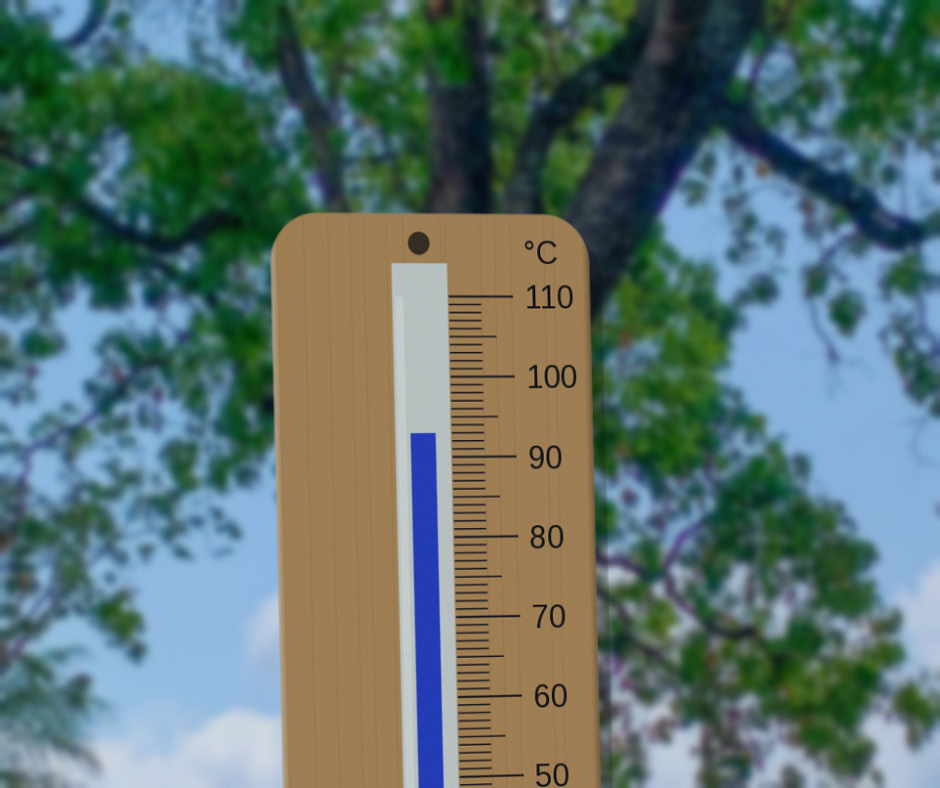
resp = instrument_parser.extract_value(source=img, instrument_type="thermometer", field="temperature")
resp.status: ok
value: 93 °C
